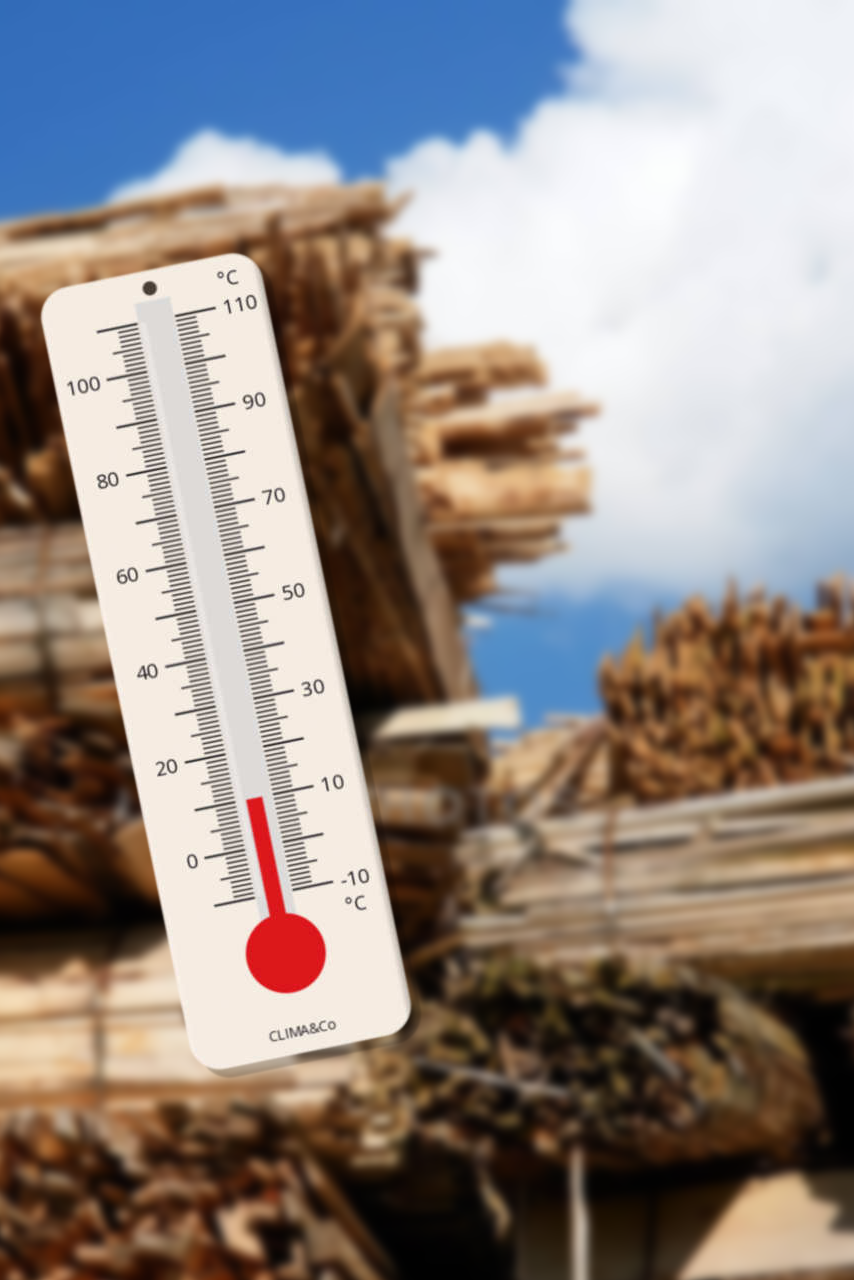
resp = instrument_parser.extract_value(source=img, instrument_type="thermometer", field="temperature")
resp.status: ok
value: 10 °C
